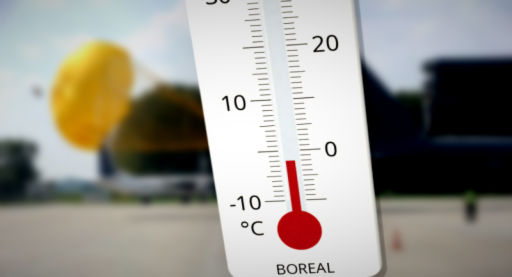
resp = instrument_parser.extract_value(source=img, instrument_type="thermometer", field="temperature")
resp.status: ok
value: -2 °C
